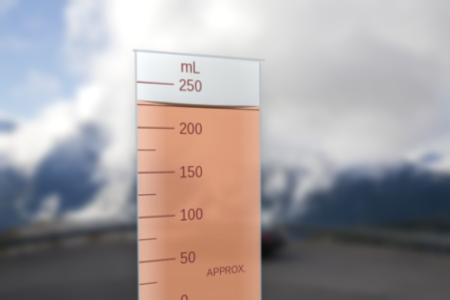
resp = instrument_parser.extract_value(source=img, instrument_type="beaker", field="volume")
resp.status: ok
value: 225 mL
